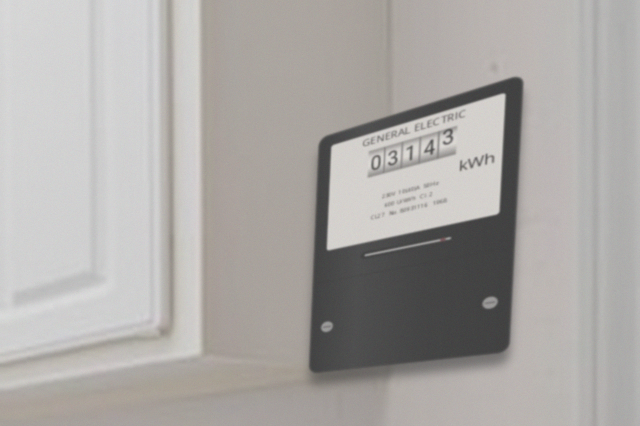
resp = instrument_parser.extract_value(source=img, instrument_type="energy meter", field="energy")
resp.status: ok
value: 3143 kWh
